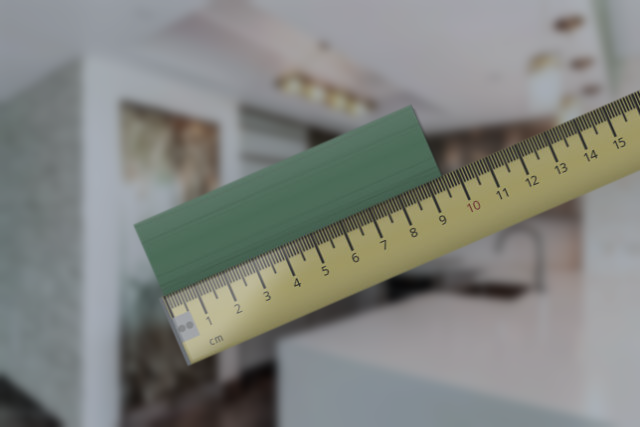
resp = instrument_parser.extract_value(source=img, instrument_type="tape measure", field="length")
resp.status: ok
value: 9.5 cm
